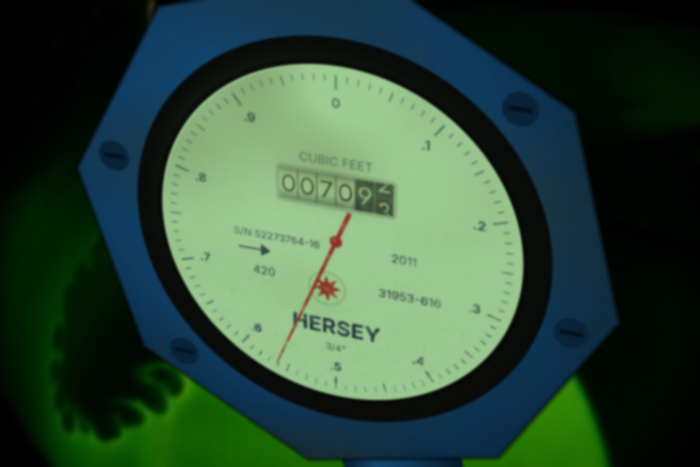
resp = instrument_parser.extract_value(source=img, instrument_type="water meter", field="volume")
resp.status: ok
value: 7092.56 ft³
